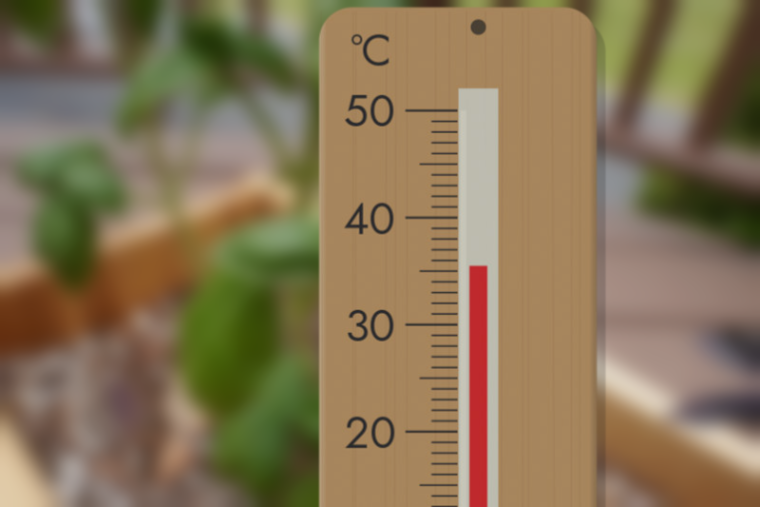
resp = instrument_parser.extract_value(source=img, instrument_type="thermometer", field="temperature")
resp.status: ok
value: 35.5 °C
